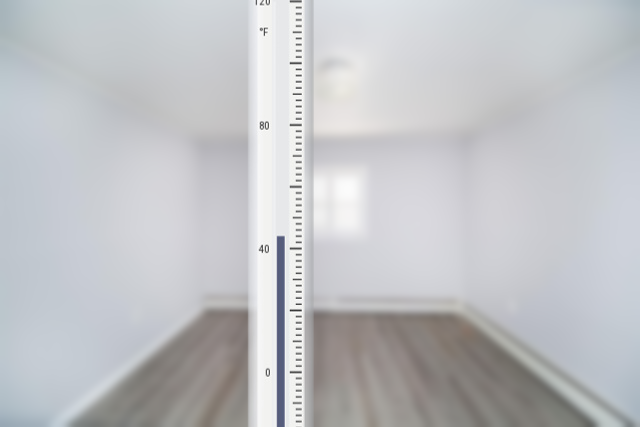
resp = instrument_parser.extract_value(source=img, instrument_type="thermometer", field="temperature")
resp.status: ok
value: 44 °F
